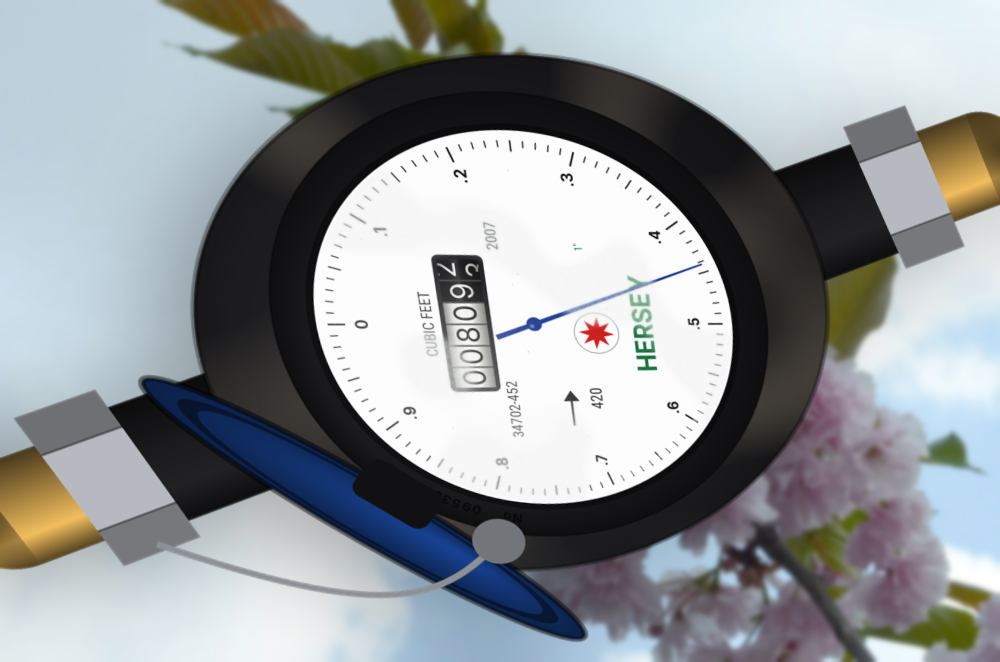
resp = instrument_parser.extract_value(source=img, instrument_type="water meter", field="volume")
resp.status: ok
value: 8092.44 ft³
